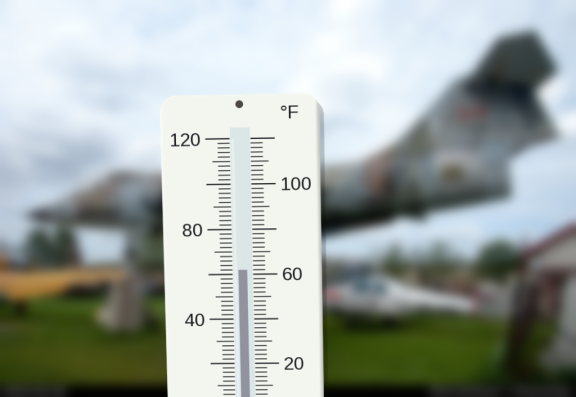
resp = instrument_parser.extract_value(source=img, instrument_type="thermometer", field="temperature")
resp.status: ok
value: 62 °F
